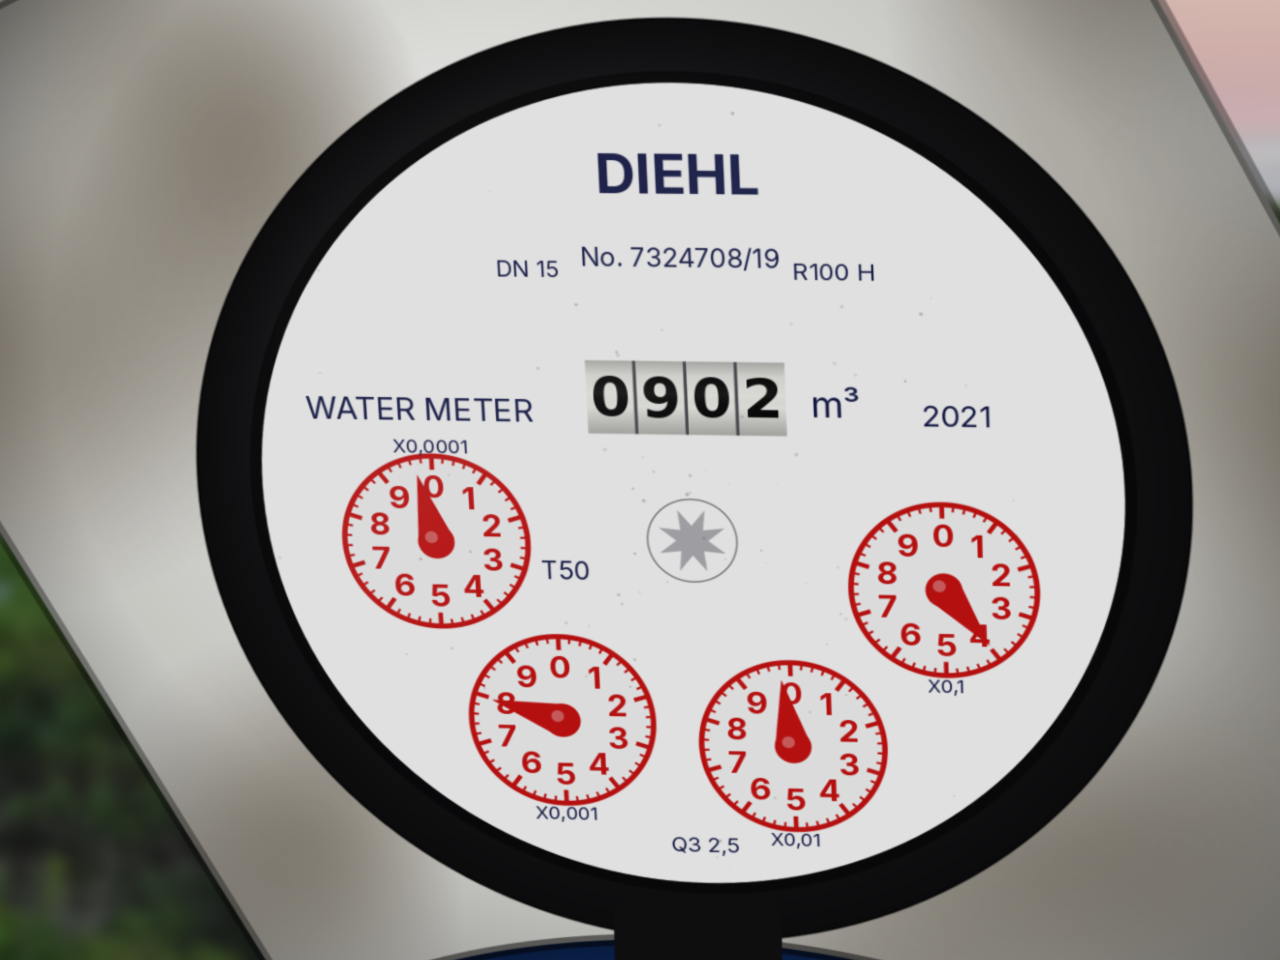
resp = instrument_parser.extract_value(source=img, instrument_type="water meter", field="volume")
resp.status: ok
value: 902.3979 m³
